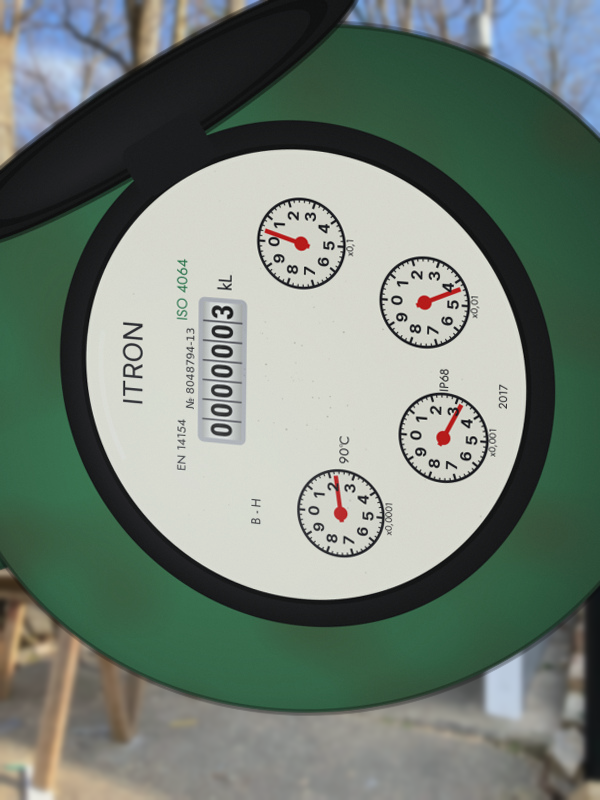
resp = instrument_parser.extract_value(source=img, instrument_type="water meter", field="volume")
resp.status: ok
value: 3.0432 kL
